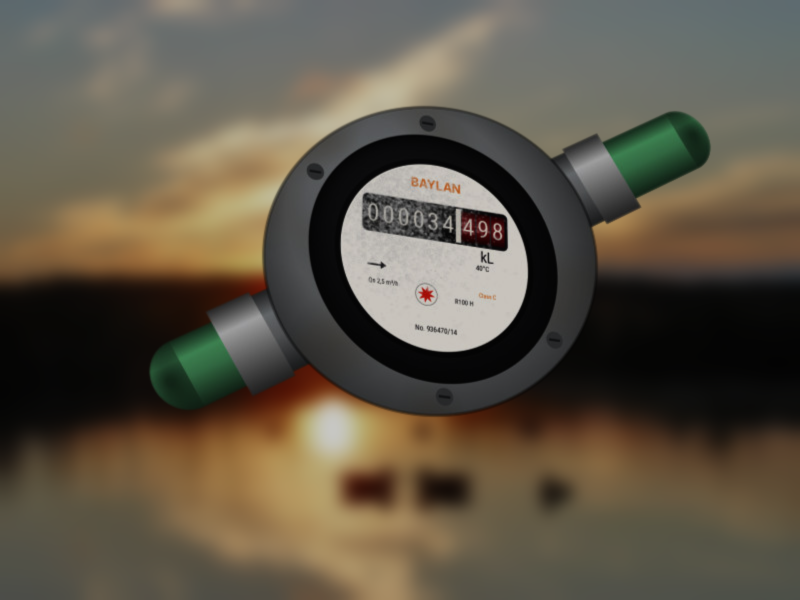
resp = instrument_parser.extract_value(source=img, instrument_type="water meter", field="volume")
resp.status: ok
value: 34.498 kL
